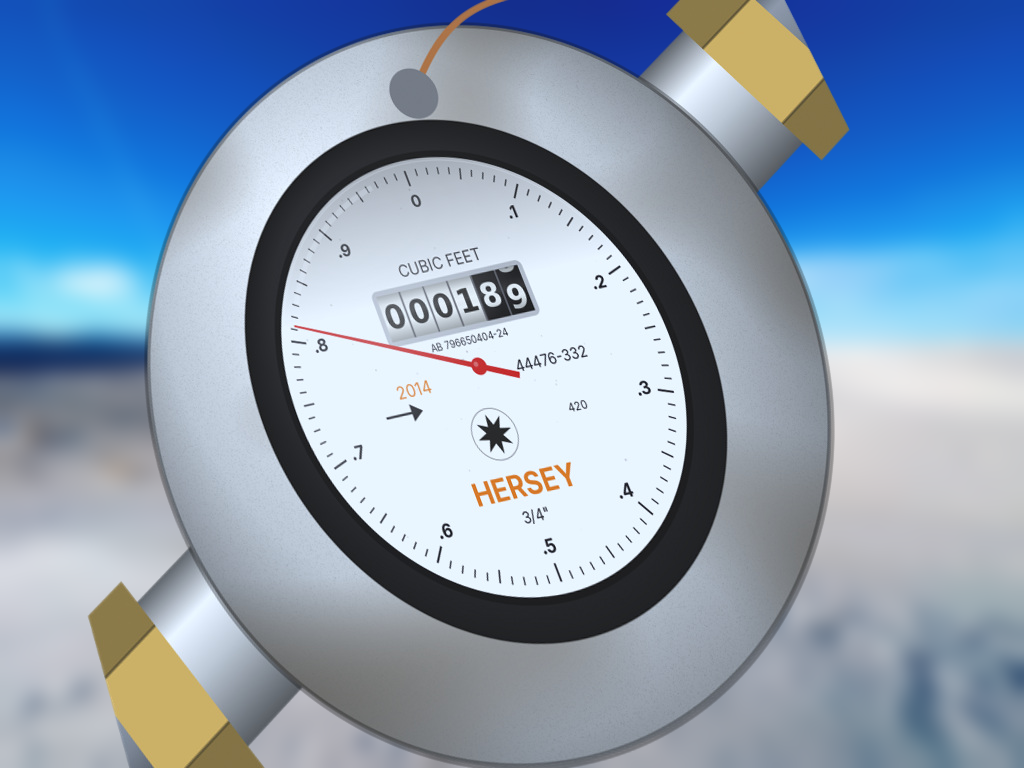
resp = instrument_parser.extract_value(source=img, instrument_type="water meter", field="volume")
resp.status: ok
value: 188.81 ft³
